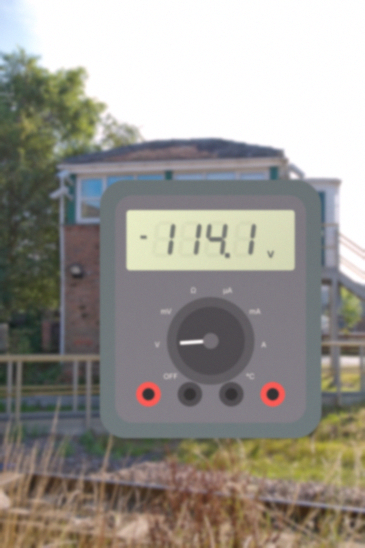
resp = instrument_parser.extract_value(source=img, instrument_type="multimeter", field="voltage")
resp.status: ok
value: -114.1 V
